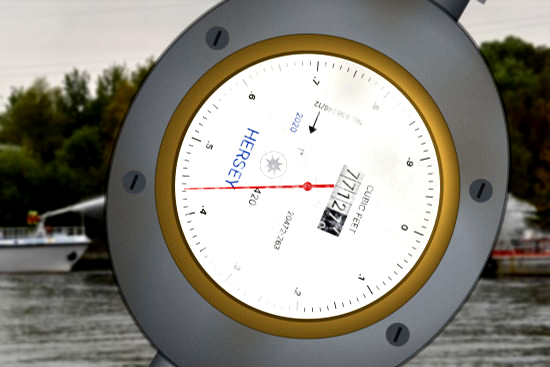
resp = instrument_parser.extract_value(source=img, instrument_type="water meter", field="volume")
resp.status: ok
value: 771277.43 ft³
